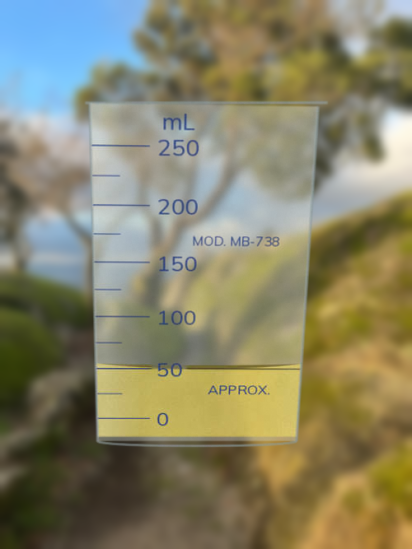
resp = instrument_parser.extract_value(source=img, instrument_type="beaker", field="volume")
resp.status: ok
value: 50 mL
